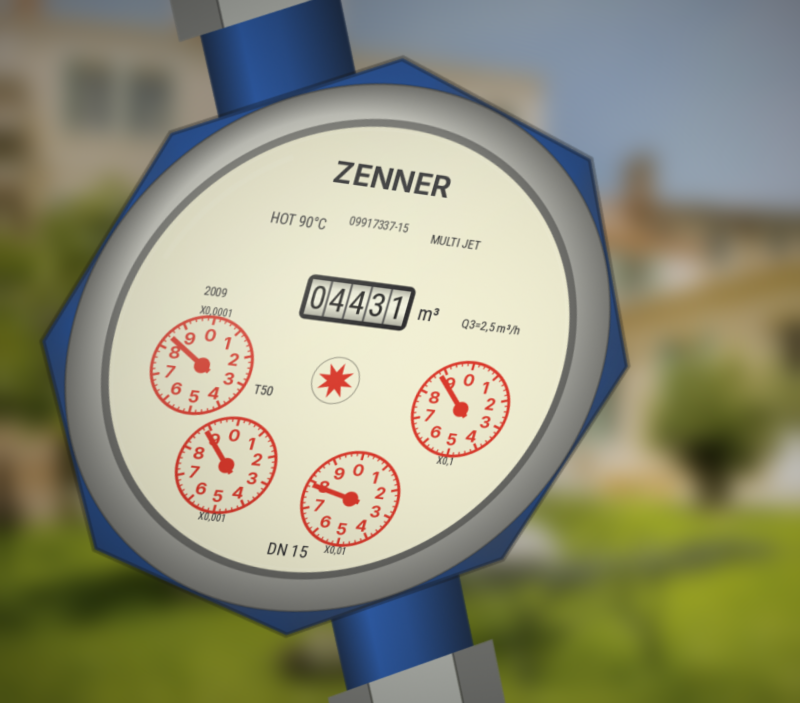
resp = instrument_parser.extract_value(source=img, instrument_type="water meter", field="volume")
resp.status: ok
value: 4431.8788 m³
